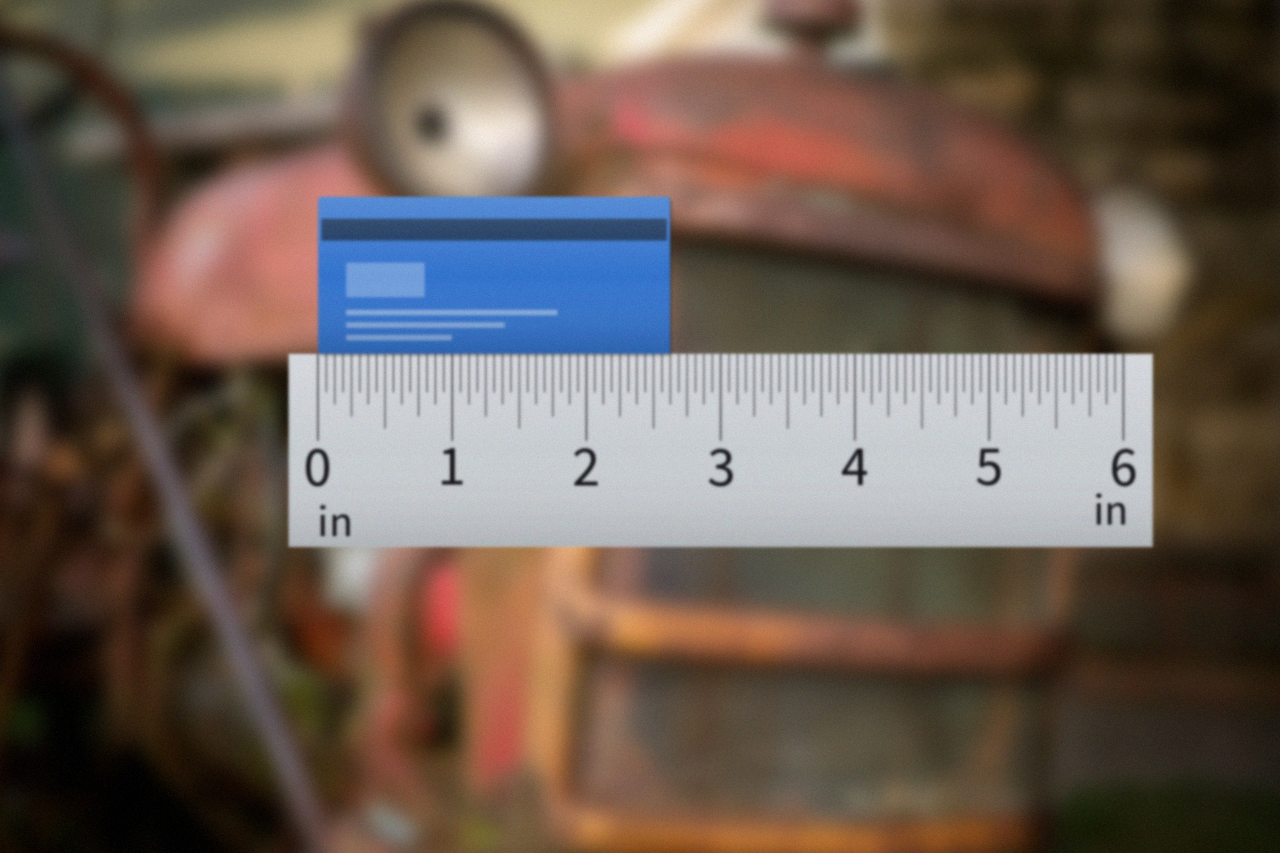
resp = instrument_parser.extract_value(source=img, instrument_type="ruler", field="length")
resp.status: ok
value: 2.625 in
